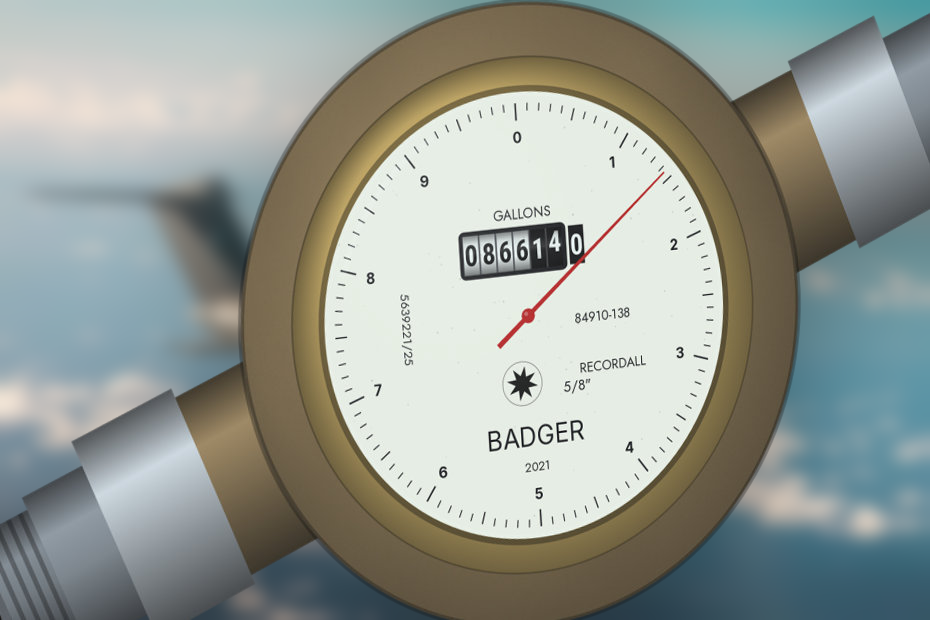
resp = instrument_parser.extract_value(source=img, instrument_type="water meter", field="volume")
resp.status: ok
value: 866141.4 gal
